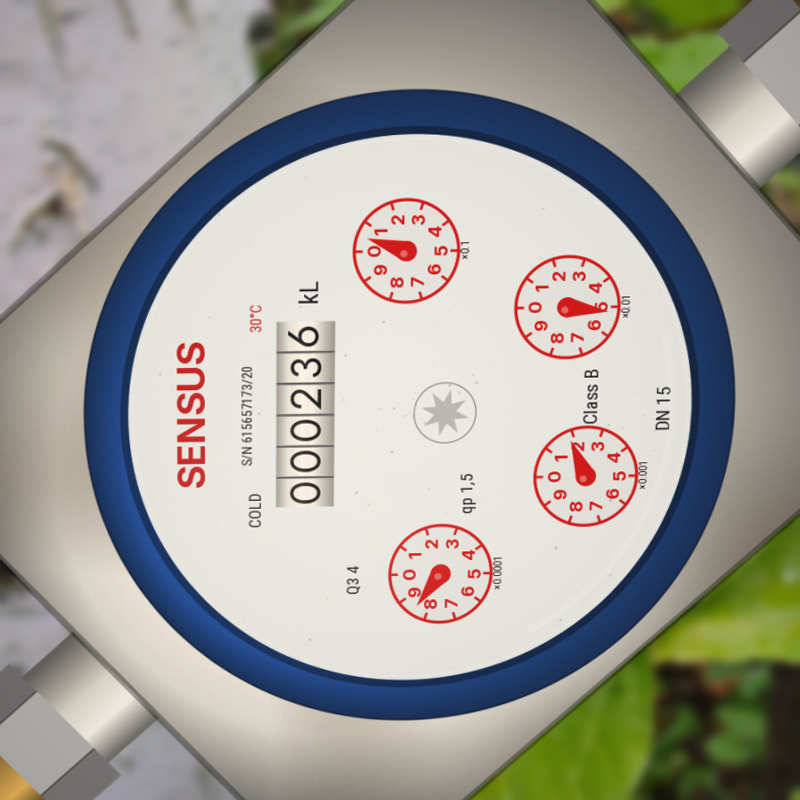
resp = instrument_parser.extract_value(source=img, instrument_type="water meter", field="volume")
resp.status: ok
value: 236.0518 kL
